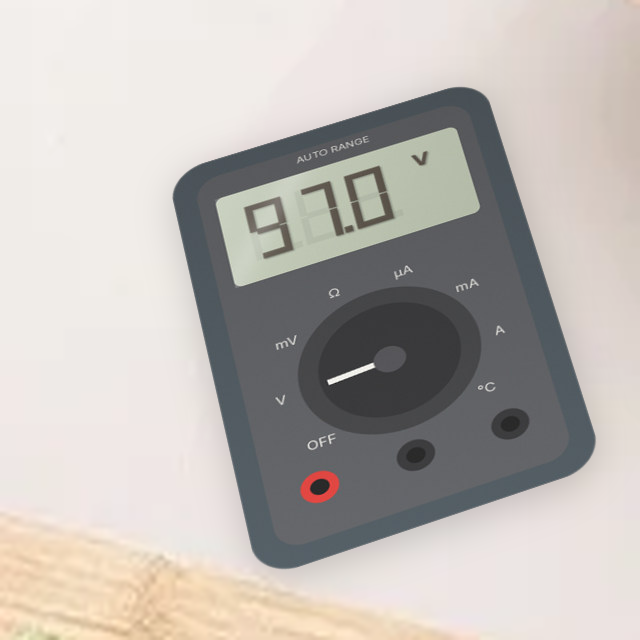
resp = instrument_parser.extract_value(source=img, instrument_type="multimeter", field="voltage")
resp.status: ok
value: 97.0 V
